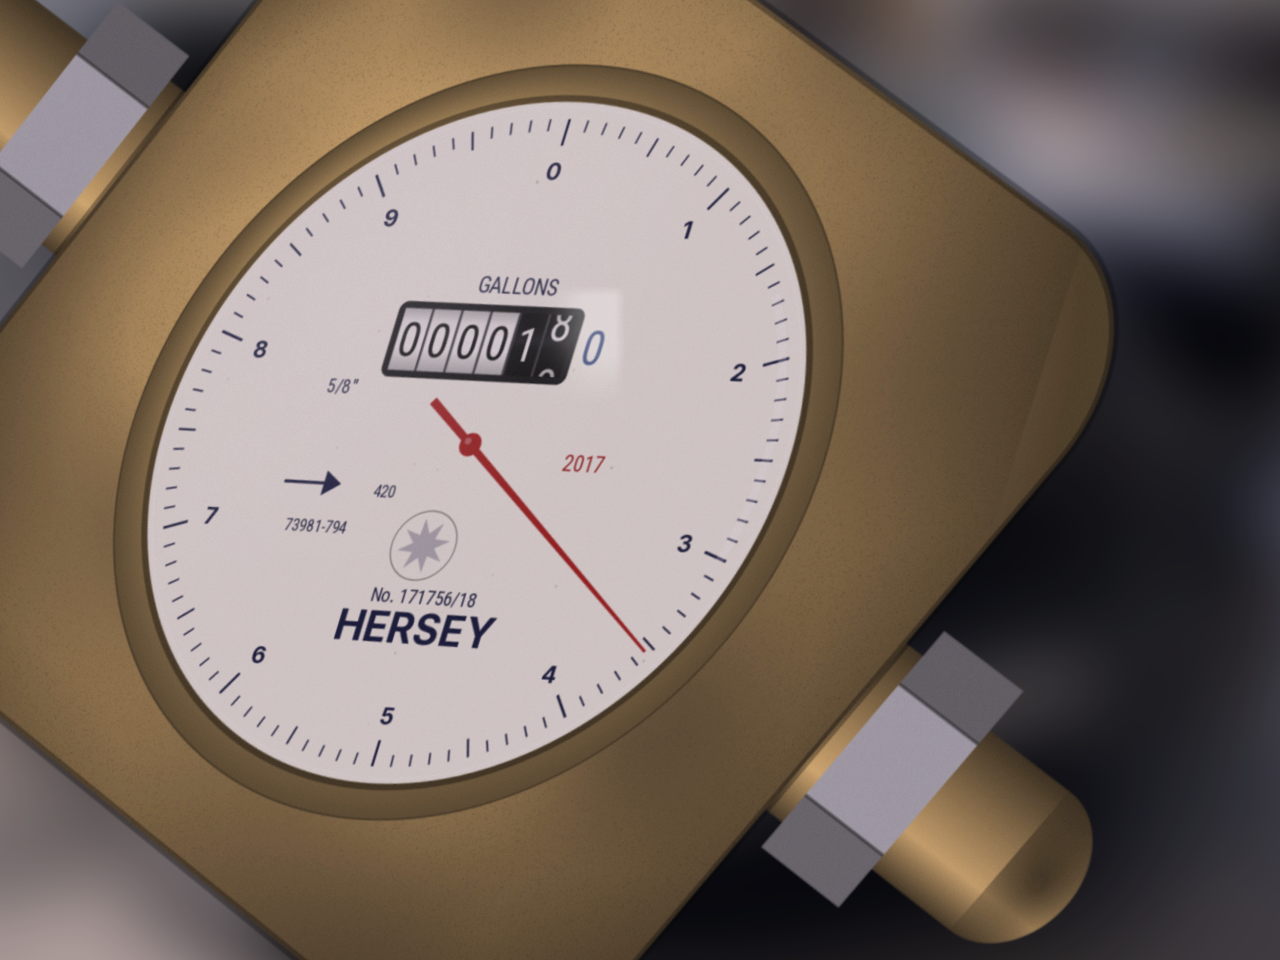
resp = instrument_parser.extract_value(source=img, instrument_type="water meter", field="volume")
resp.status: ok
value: 183.5 gal
